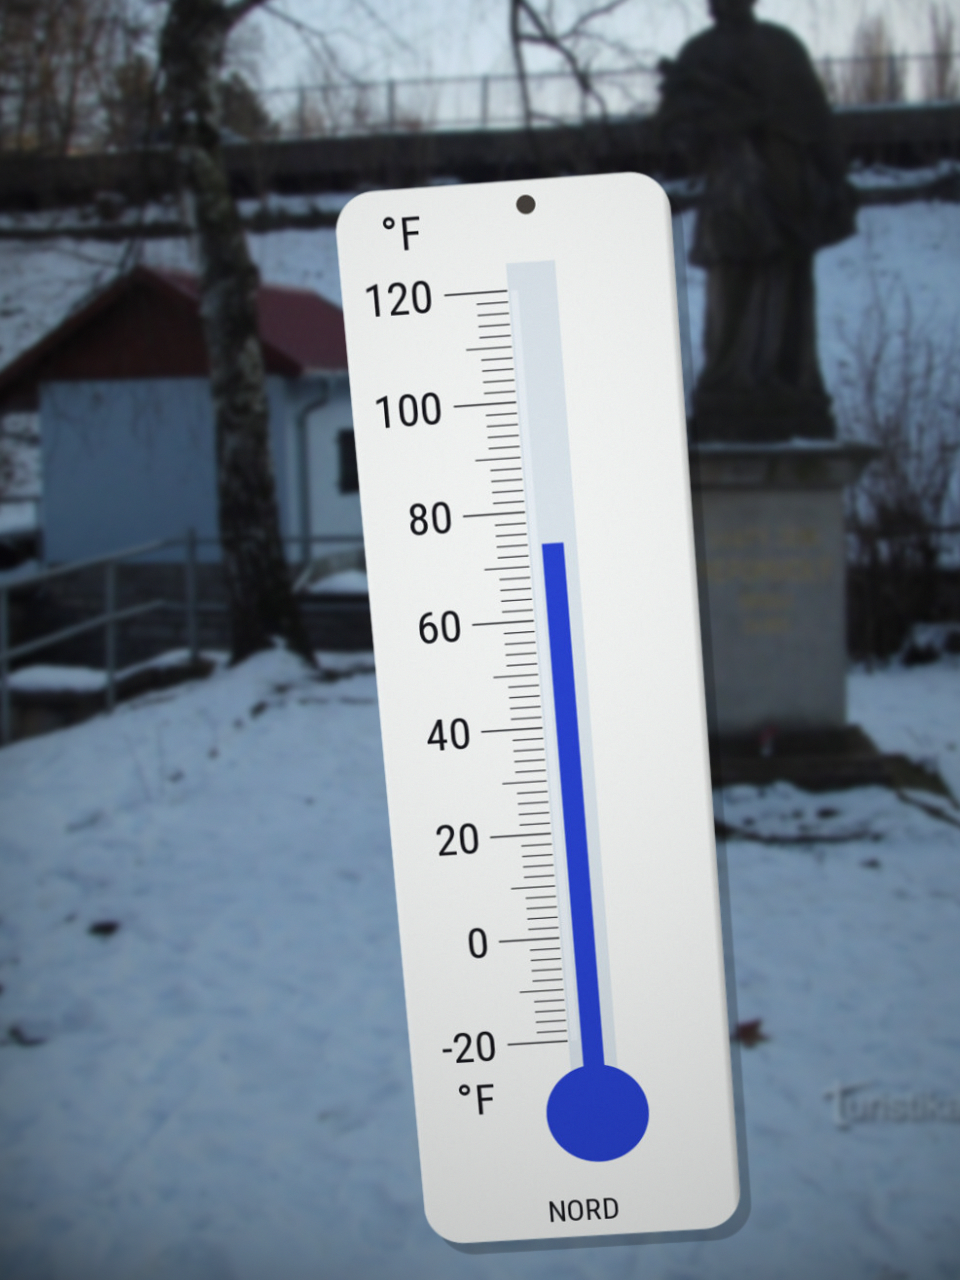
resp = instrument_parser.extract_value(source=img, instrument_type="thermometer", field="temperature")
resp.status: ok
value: 74 °F
